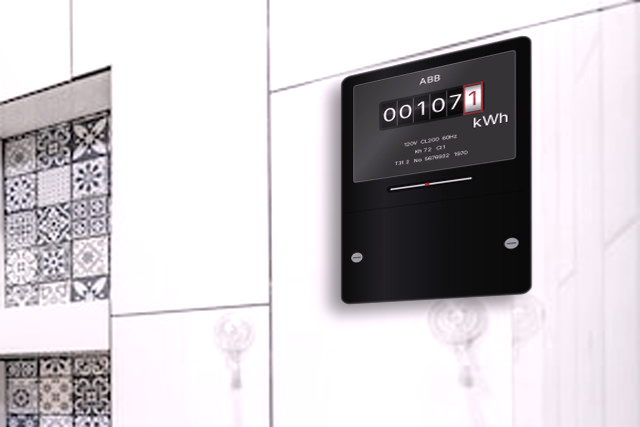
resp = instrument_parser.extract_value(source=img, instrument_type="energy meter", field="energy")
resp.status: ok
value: 107.1 kWh
